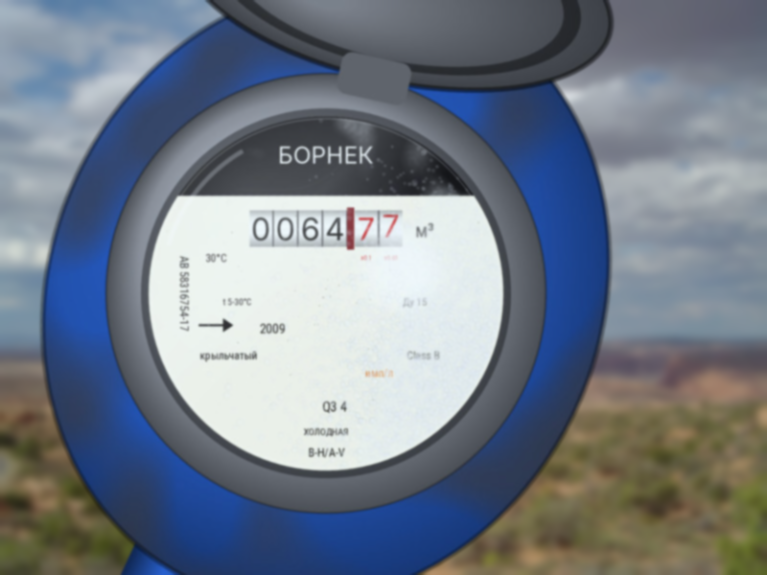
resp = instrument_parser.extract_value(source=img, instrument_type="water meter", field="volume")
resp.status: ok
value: 64.77 m³
